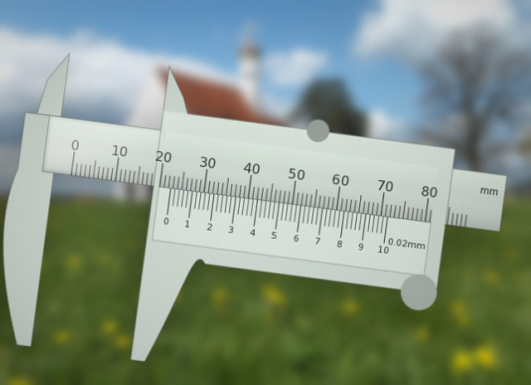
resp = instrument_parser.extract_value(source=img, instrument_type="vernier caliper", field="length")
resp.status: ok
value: 22.5 mm
